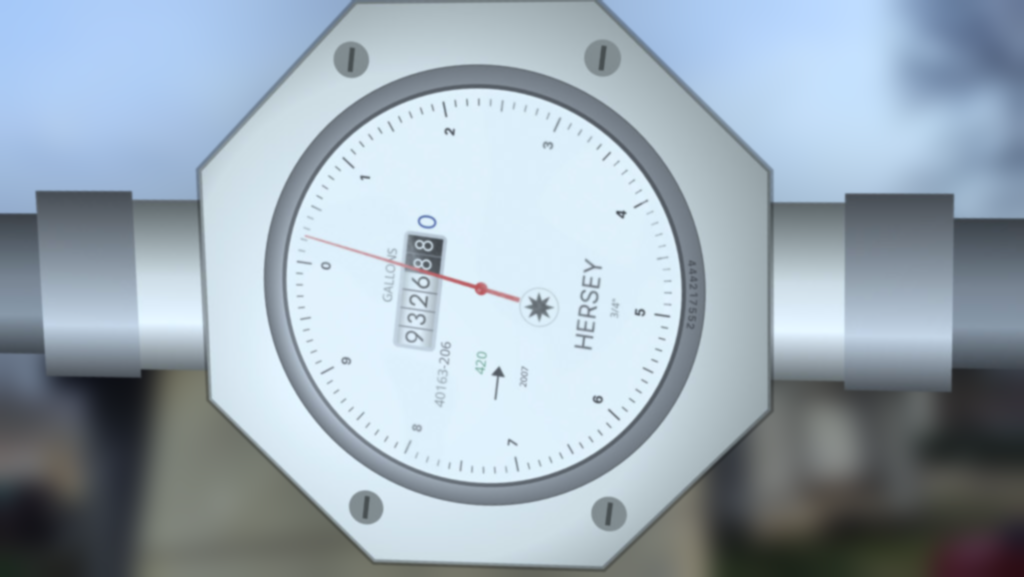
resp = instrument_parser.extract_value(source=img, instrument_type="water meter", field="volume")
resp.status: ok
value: 9326880.2 gal
